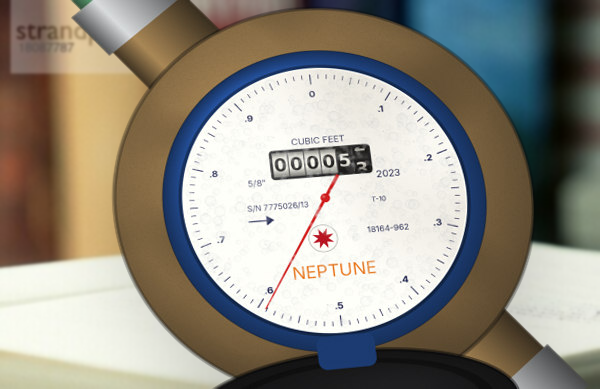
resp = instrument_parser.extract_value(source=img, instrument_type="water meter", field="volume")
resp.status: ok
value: 52.59 ft³
